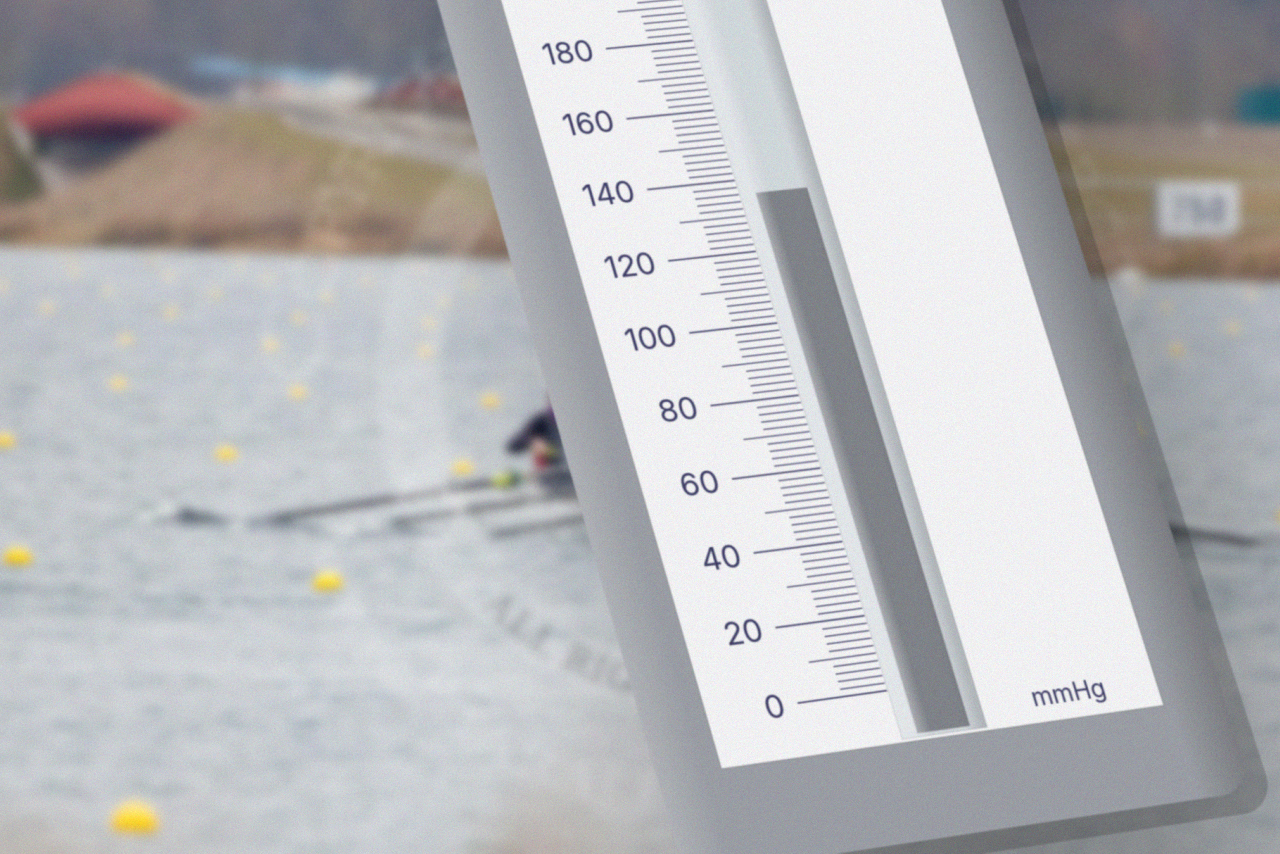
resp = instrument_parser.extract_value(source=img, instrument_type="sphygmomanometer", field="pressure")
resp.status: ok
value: 136 mmHg
